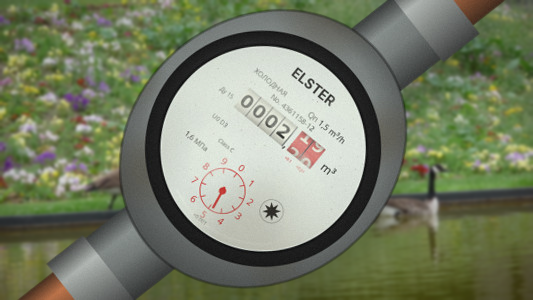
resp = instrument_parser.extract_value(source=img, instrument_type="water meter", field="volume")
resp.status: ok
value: 2.194 m³
